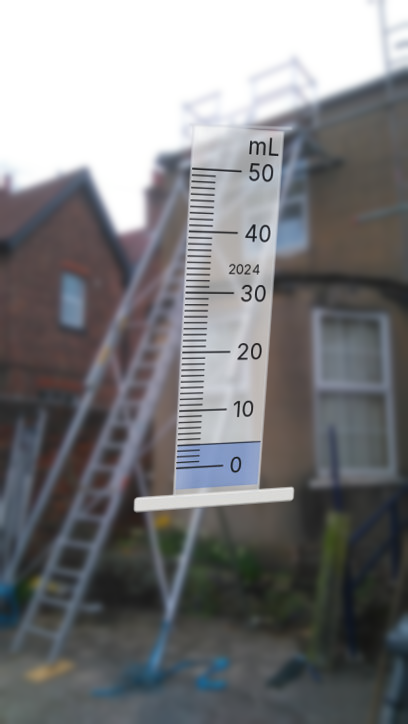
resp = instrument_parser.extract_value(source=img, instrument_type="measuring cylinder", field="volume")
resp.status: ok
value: 4 mL
